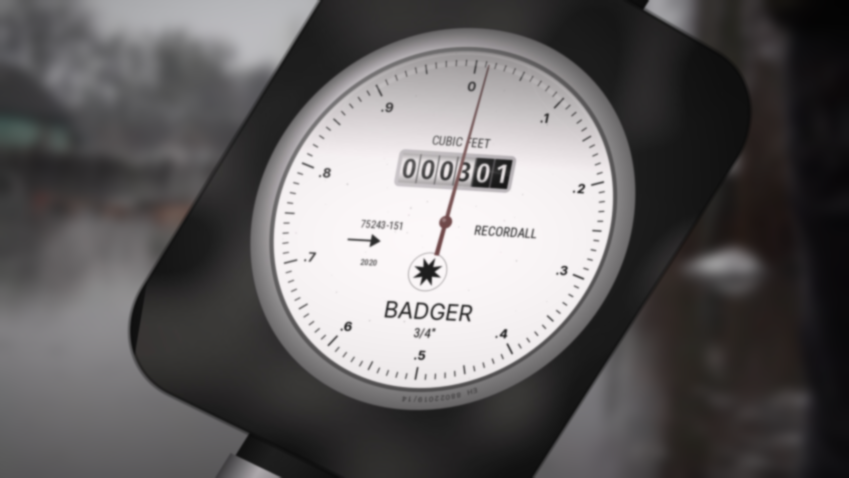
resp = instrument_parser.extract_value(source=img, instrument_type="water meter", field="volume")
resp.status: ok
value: 301.01 ft³
